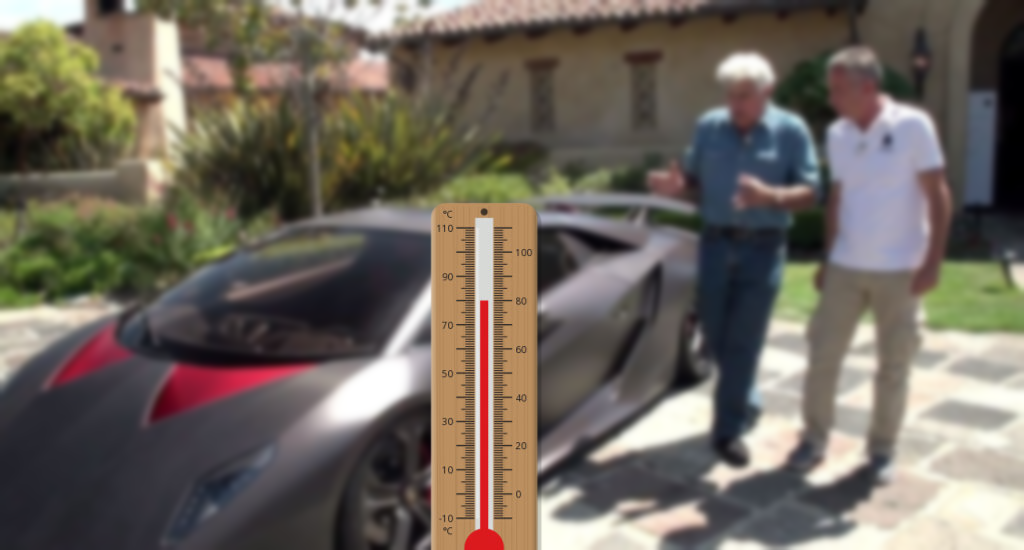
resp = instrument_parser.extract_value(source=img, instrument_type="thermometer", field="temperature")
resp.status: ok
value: 80 °C
